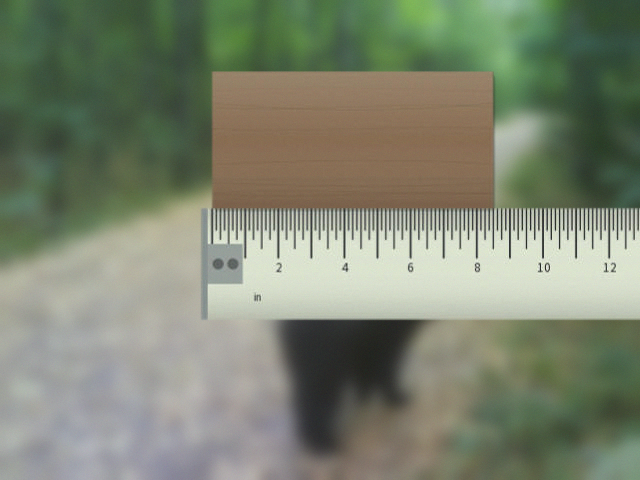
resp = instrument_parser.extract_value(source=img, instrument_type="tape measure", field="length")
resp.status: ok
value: 8.5 in
